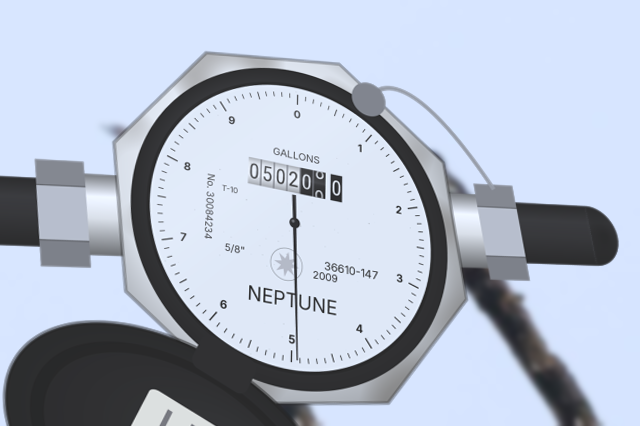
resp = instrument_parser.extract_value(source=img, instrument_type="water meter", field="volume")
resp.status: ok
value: 502084.9 gal
